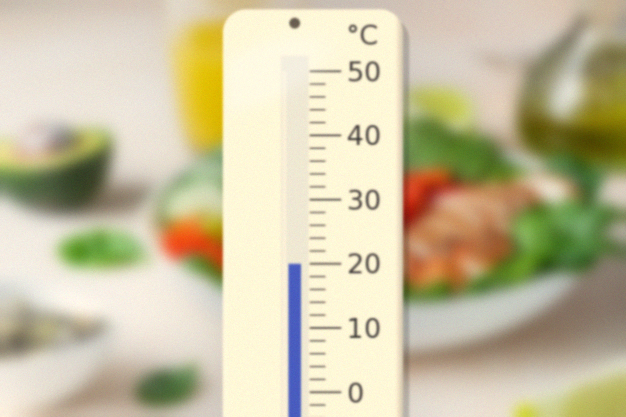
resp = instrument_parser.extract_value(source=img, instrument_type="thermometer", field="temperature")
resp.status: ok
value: 20 °C
